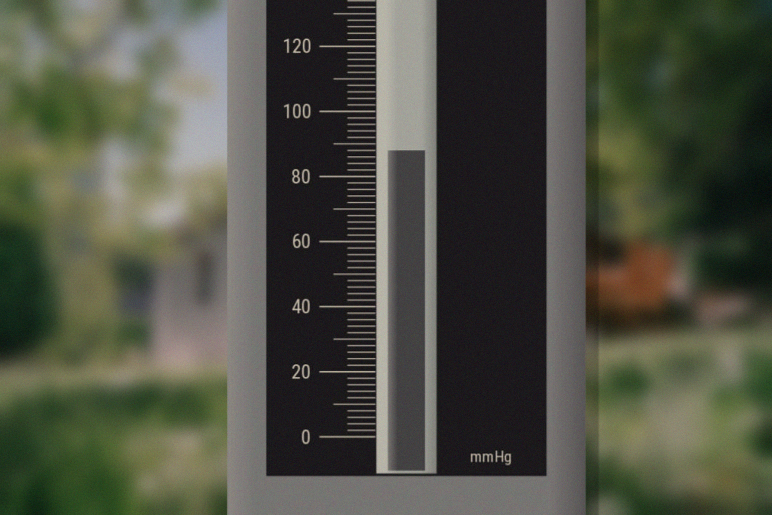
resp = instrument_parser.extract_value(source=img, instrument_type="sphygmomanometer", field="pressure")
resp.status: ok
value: 88 mmHg
